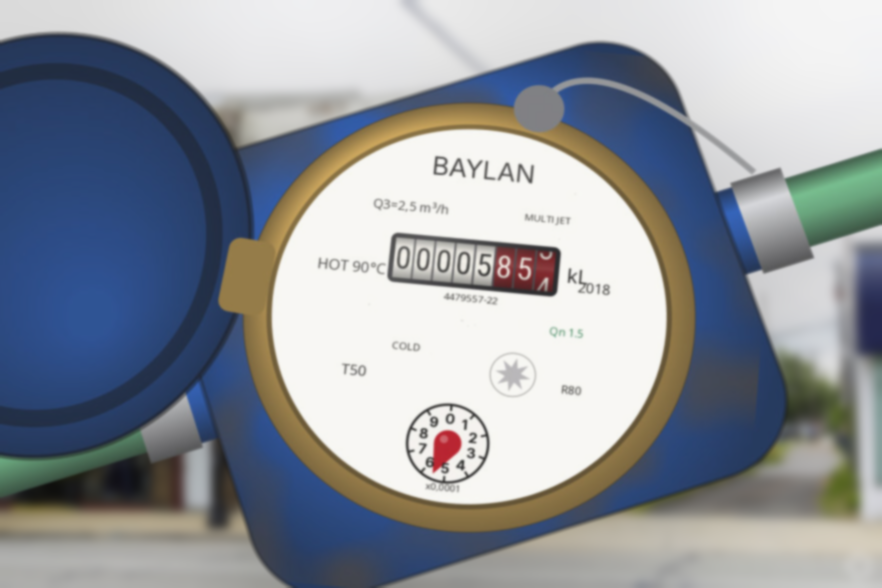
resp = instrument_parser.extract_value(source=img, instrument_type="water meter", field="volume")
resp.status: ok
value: 5.8535 kL
